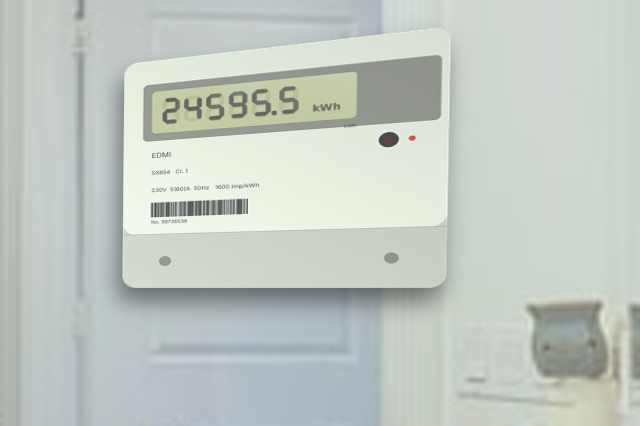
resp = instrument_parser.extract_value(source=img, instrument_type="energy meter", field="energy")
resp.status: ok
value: 24595.5 kWh
